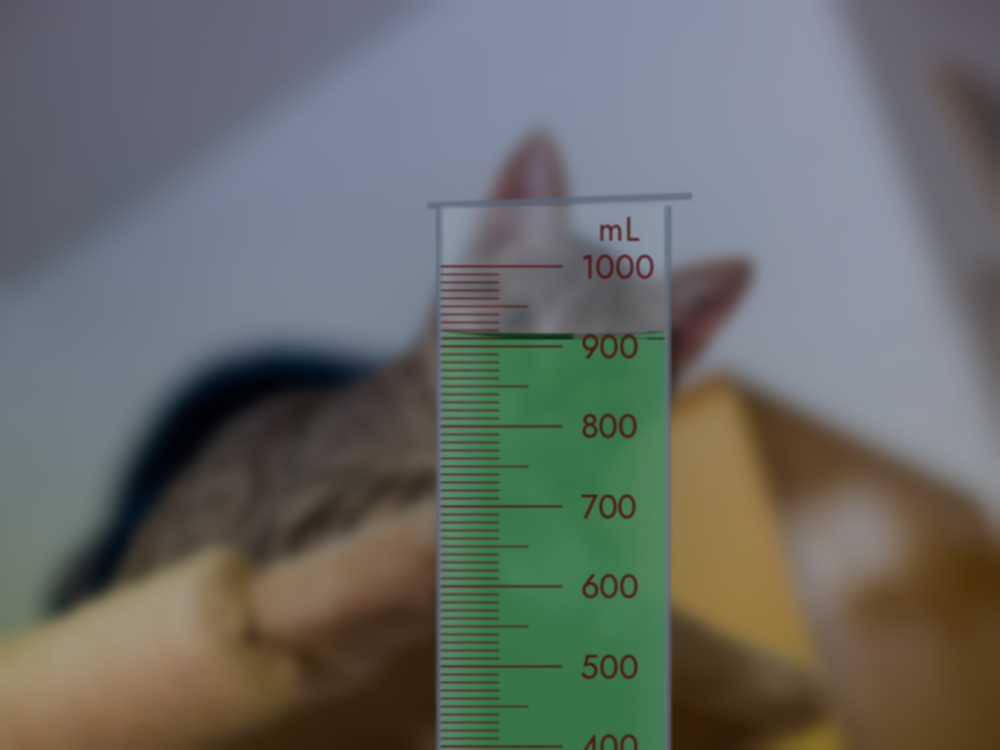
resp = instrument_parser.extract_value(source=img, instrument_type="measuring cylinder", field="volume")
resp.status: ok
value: 910 mL
